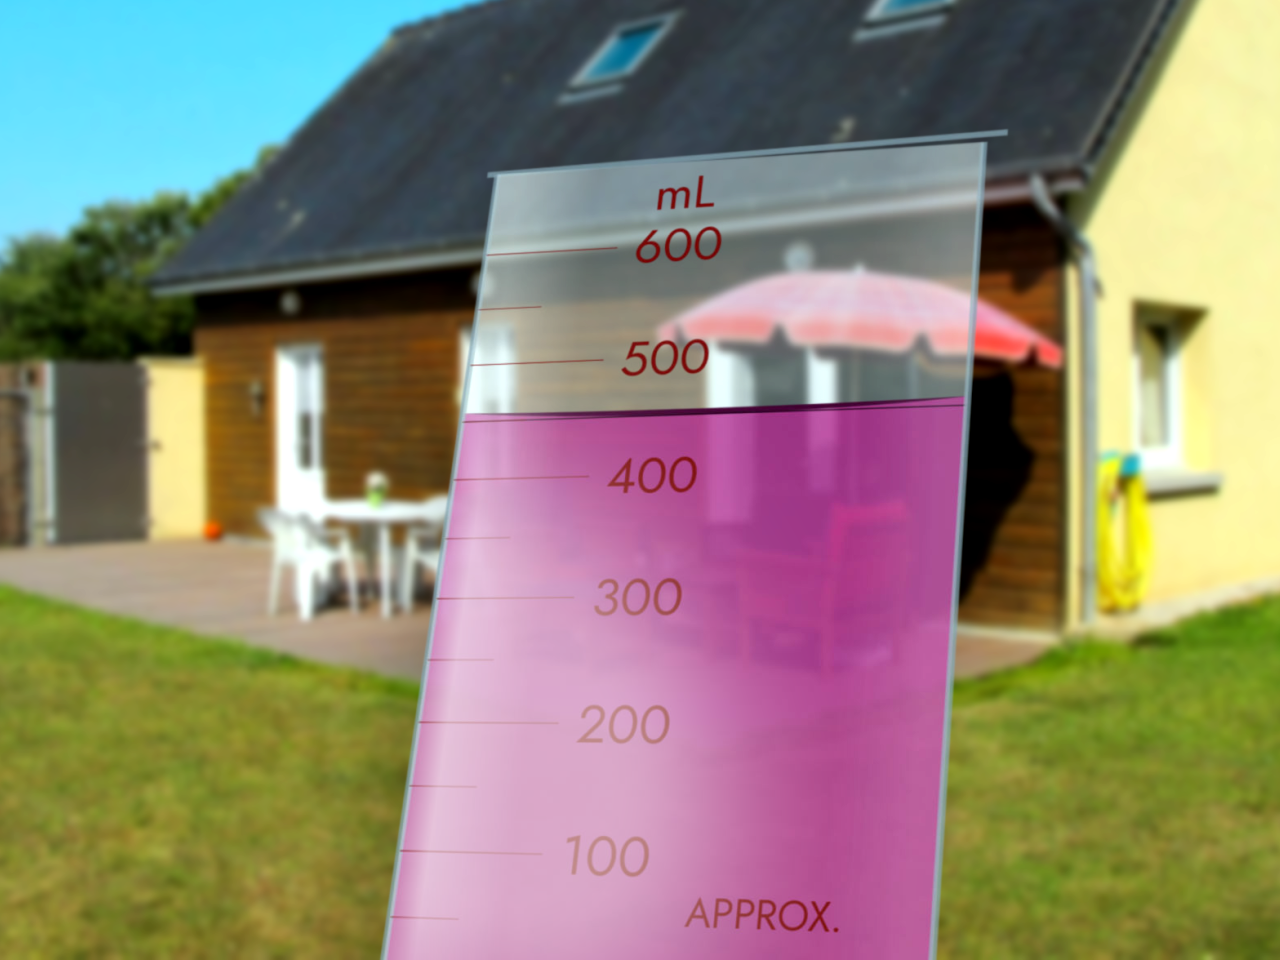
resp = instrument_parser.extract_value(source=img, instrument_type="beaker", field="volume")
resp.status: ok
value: 450 mL
